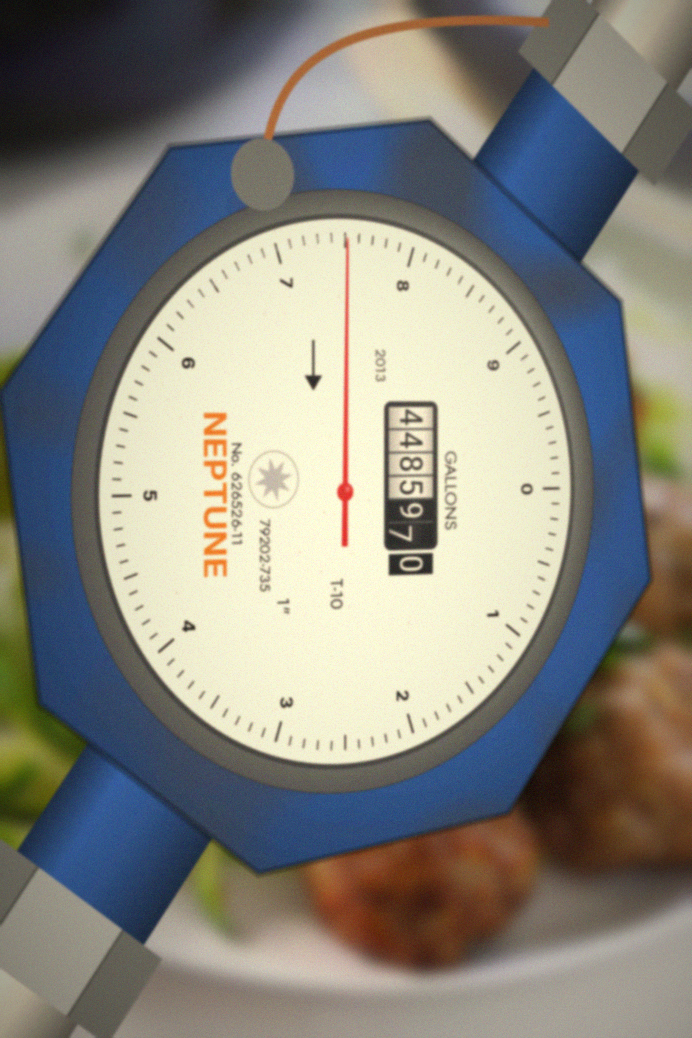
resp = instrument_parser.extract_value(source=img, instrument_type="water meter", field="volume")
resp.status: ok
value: 4485967.5 gal
